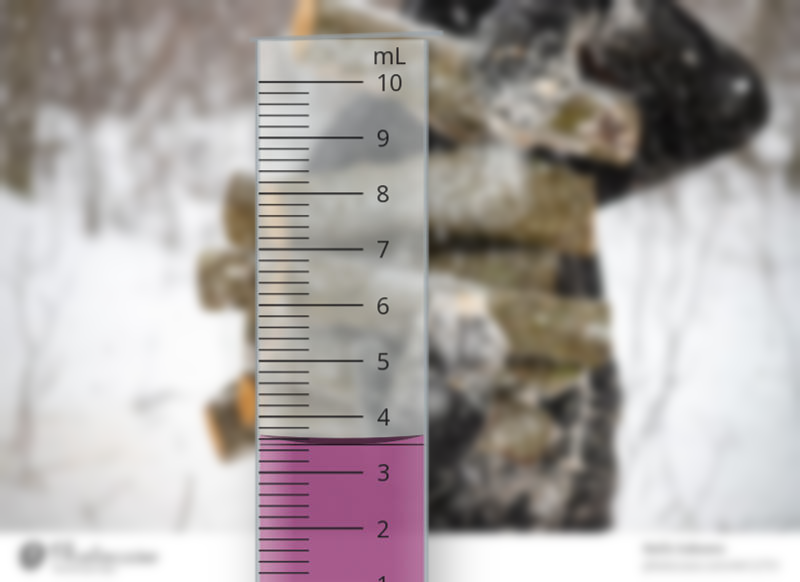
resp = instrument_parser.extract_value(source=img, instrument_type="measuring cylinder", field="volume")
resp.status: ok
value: 3.5 mL
